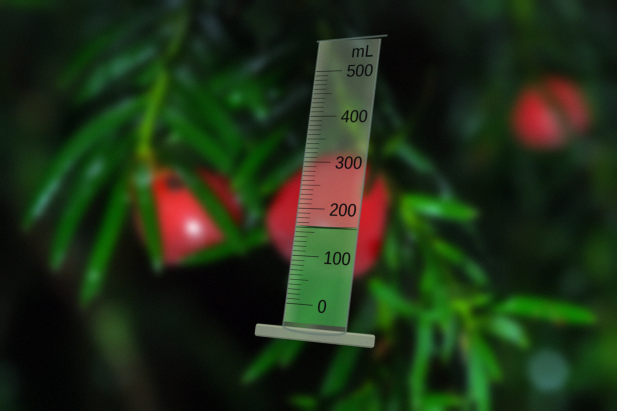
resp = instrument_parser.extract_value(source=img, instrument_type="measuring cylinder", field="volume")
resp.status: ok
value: 160 mL
